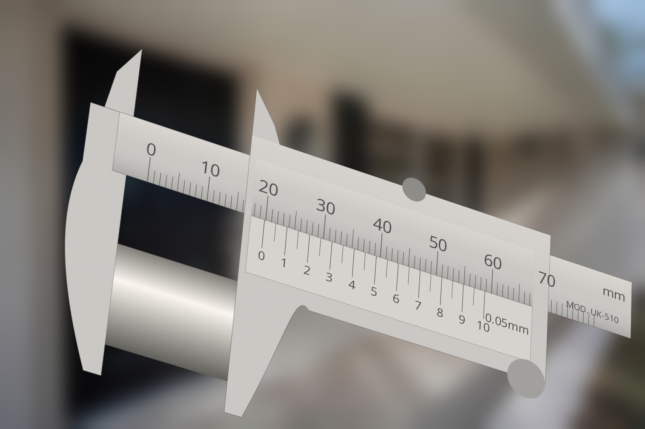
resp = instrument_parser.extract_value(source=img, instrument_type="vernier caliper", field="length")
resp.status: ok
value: 19.8 mm
